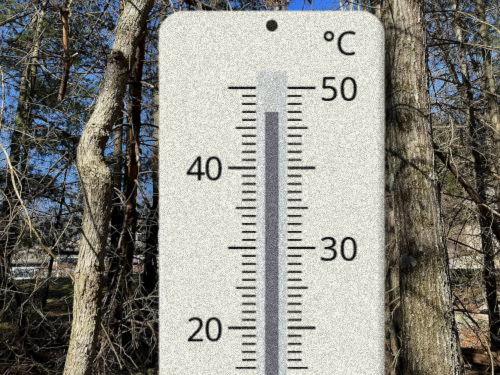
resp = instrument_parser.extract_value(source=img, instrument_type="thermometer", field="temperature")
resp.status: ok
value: 47 °C
